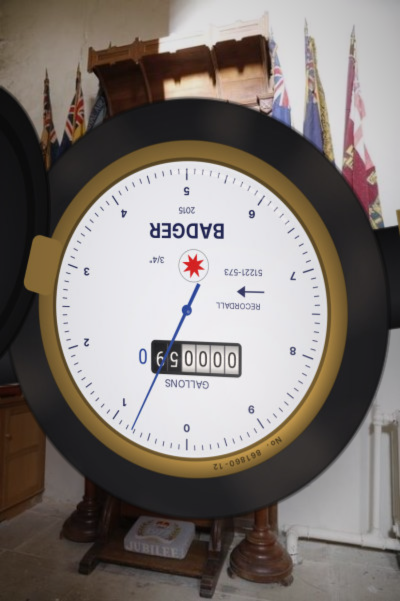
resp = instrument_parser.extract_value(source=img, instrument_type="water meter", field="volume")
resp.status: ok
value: 590.7 gal
